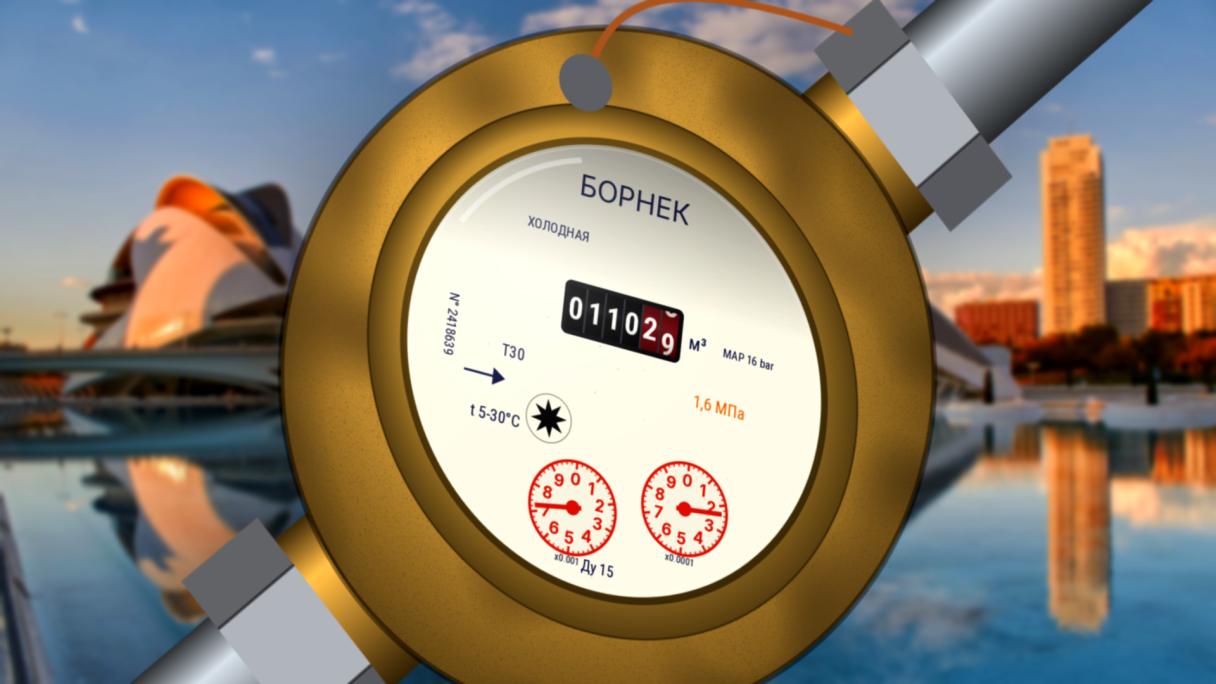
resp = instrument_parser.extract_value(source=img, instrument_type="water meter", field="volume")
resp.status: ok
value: 110.2872 m³
